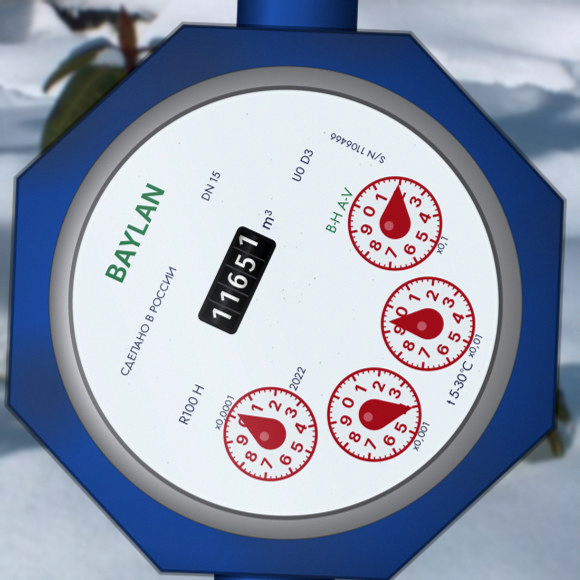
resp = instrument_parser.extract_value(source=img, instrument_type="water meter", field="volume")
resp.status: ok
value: 11651.1940 m³
